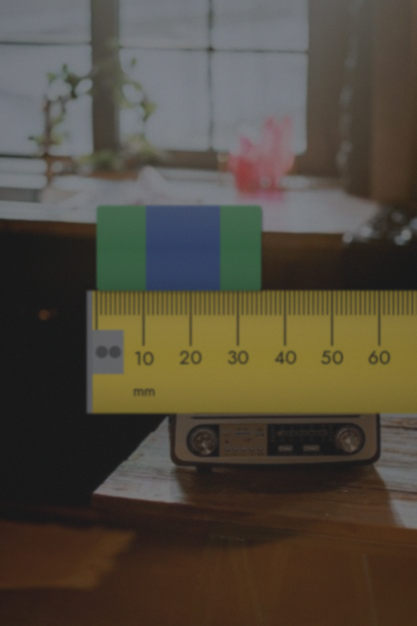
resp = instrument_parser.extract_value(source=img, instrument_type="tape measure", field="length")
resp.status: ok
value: 35 mm
